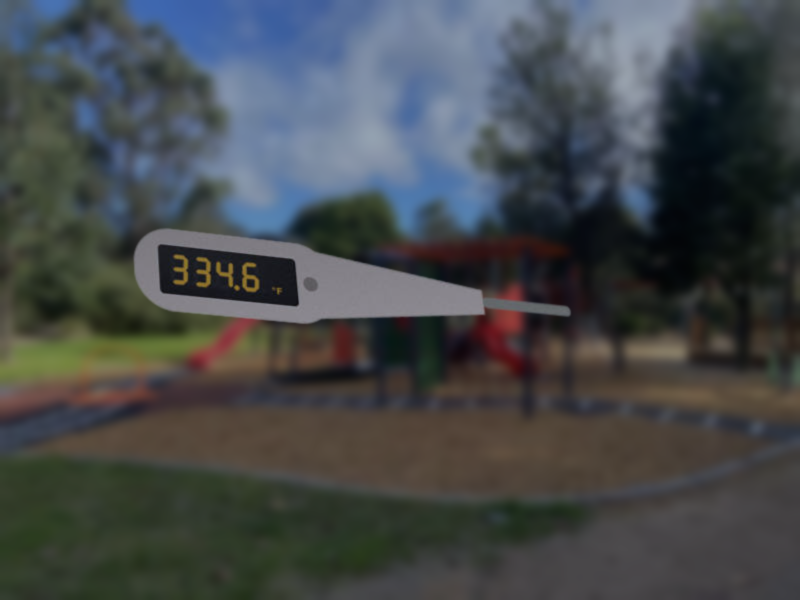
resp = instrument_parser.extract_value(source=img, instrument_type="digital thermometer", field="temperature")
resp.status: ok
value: 334.6 °F
